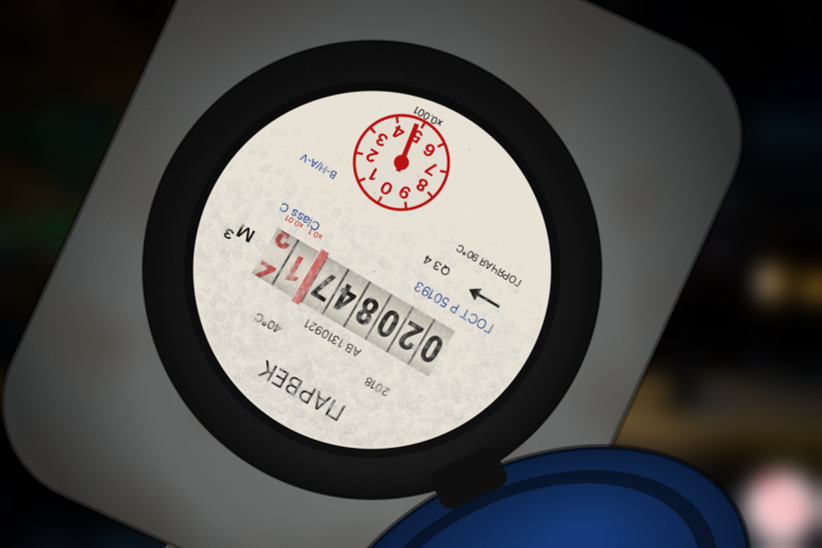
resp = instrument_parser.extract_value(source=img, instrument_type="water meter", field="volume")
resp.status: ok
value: 20847.124 m³
